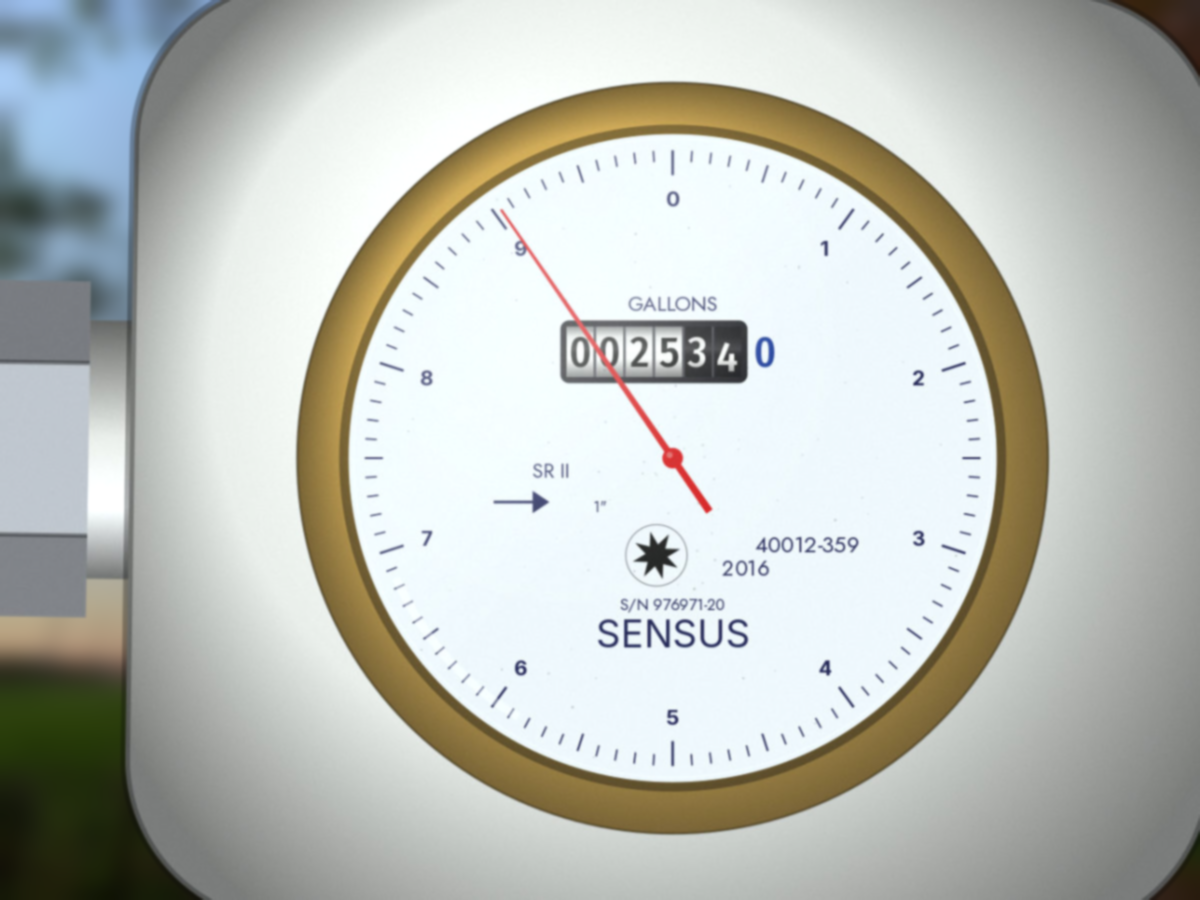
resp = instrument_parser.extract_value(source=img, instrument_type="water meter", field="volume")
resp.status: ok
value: 25339.0 gal
